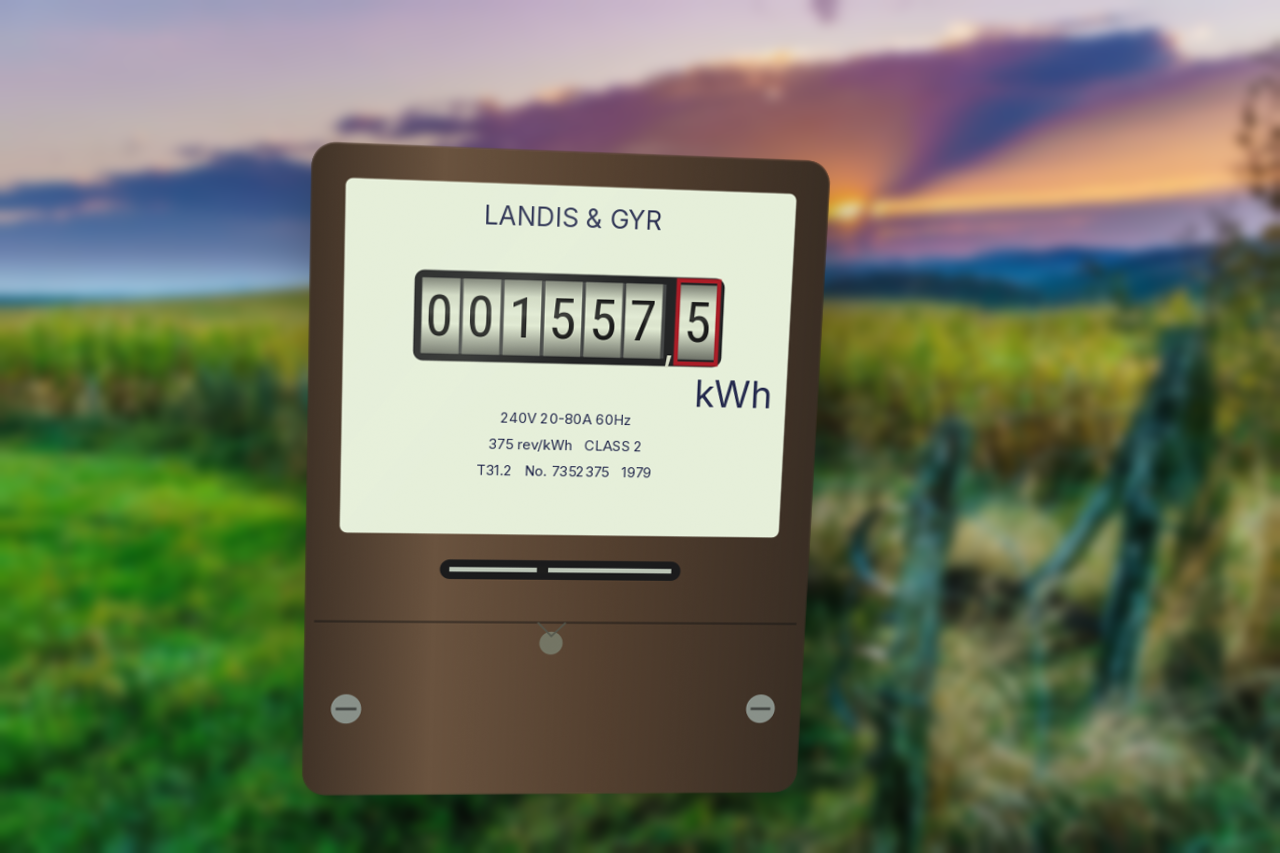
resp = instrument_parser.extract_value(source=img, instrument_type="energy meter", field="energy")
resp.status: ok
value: 1557.5 kWh
